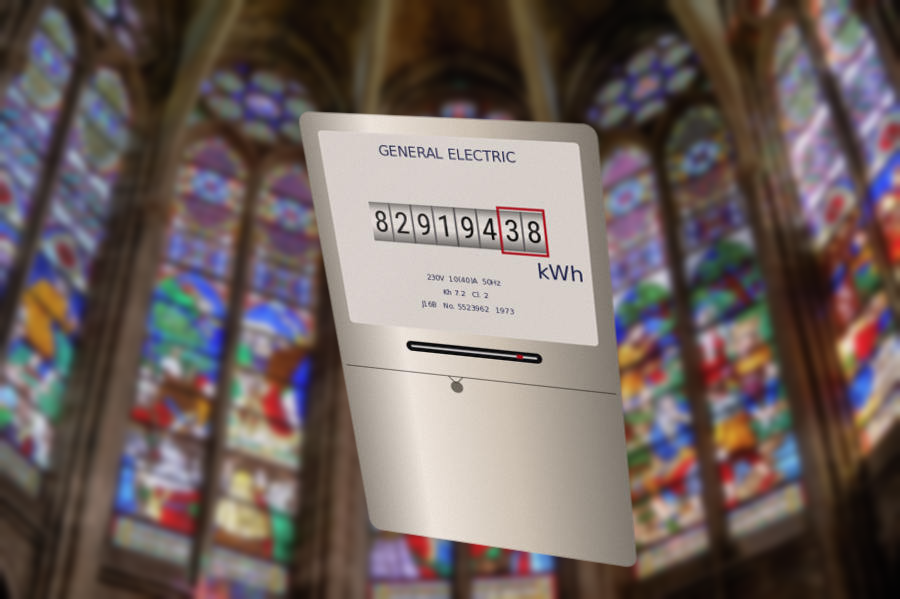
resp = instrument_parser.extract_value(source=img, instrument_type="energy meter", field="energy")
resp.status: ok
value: 829194.38 kWh
